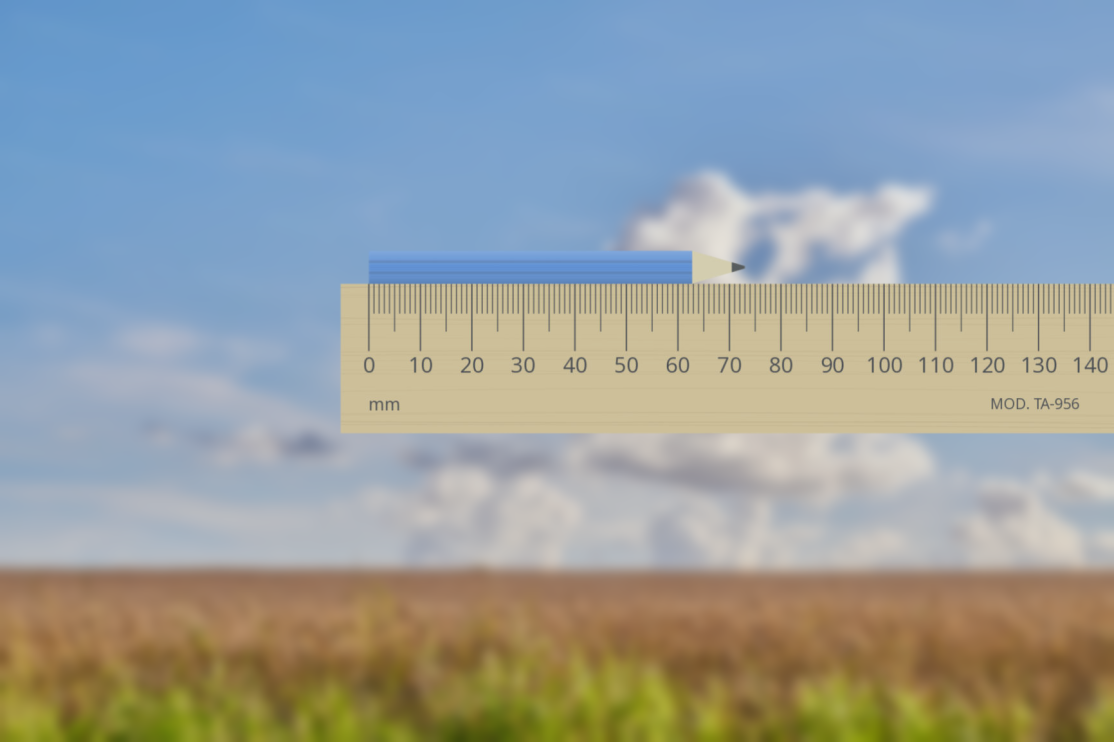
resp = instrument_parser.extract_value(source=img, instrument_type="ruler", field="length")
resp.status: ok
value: 73 mm
